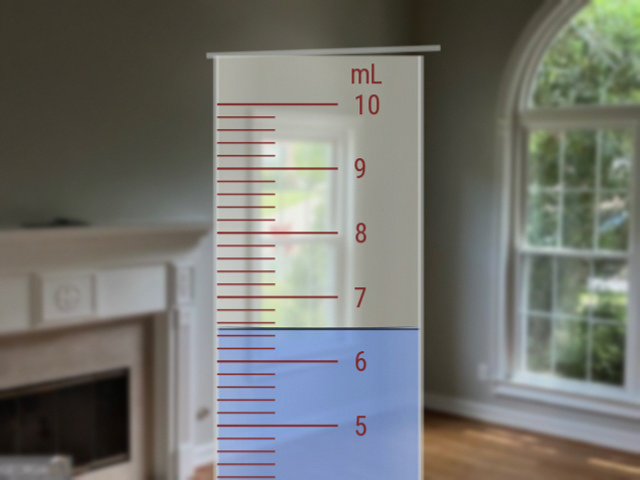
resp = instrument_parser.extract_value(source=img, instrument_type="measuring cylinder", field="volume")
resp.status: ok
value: 6.5 mL
